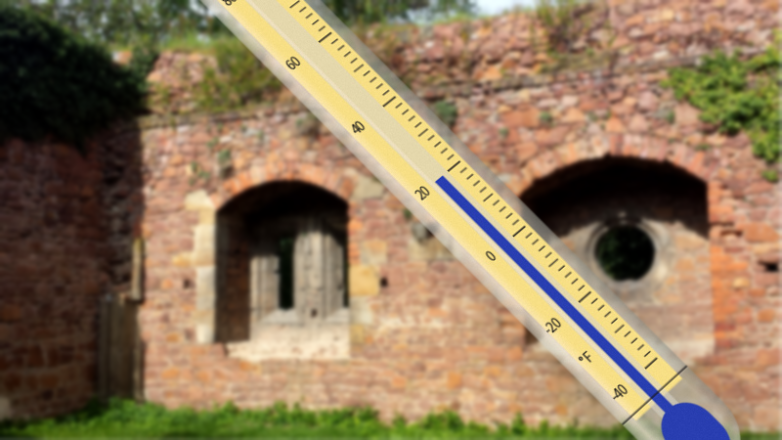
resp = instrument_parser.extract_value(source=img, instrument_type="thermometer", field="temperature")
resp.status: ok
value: 20 °F
